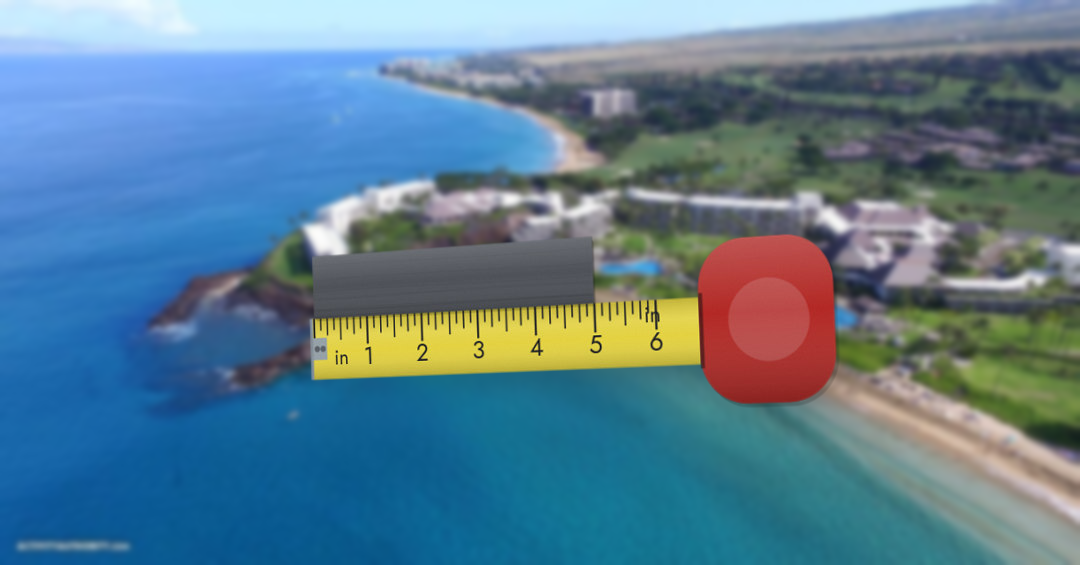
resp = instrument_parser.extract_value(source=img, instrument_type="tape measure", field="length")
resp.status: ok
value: 5 in
